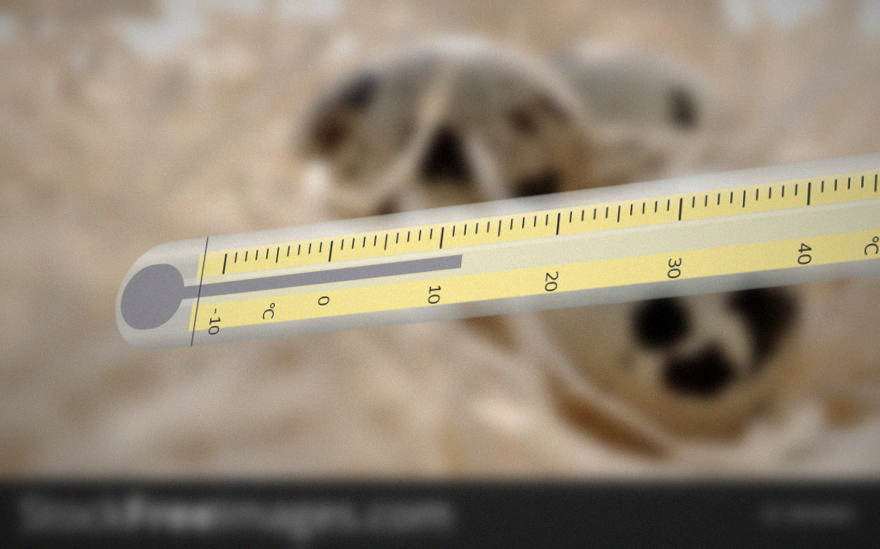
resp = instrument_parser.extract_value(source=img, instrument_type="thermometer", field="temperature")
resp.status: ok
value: 12 °C
